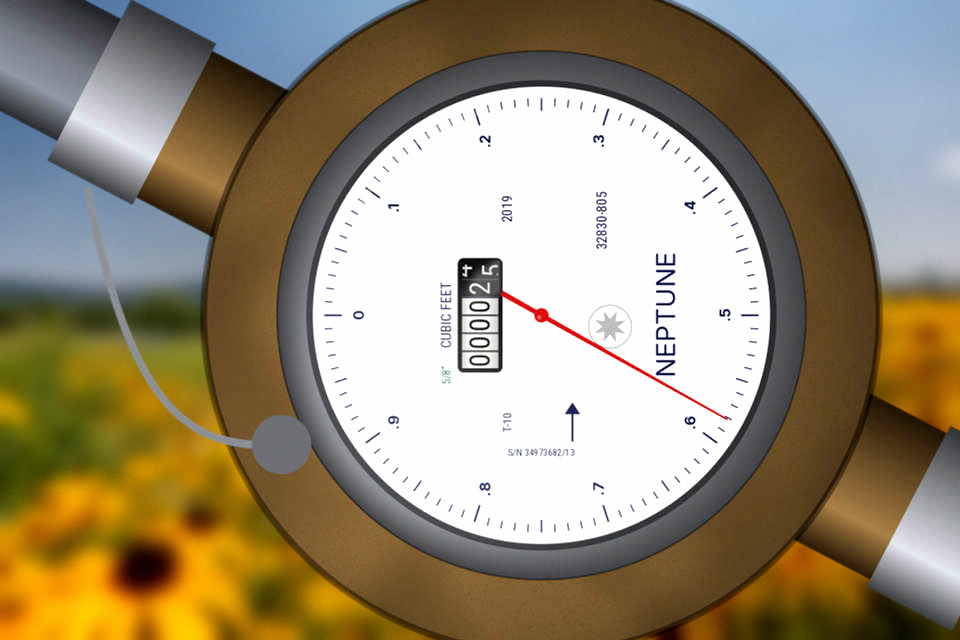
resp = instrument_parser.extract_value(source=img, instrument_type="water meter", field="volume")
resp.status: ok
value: 24.58 ft³
